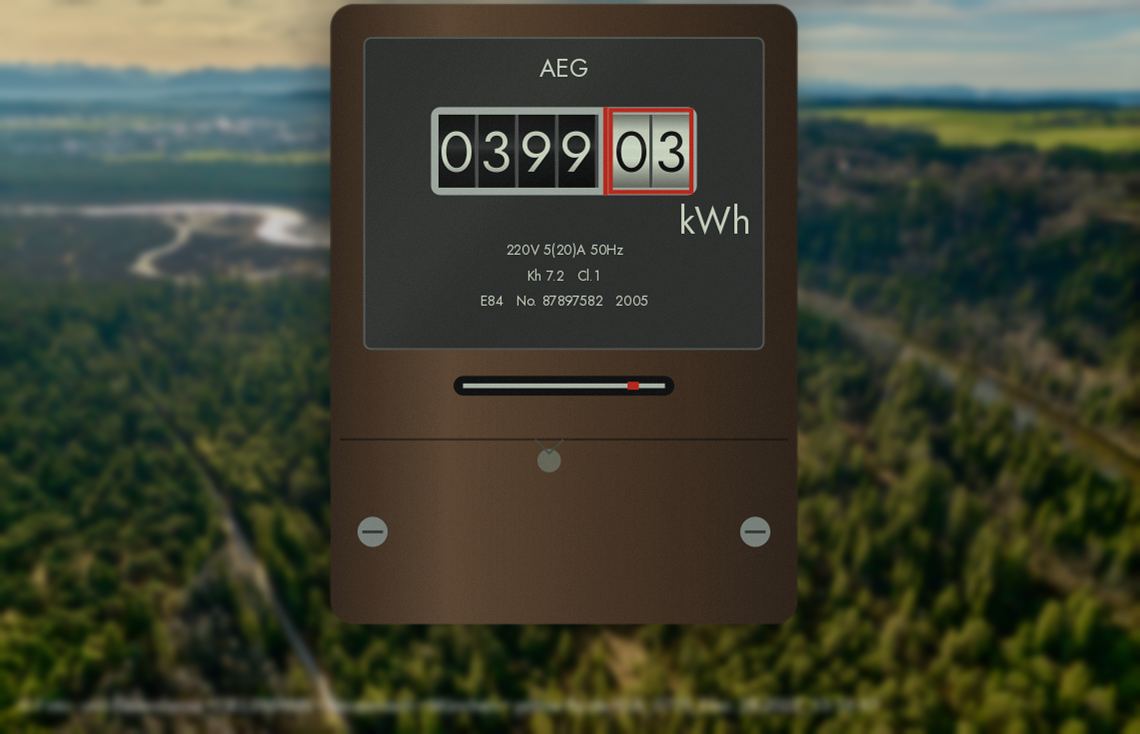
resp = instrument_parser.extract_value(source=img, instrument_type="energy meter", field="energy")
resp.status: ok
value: 399.03 kWh
